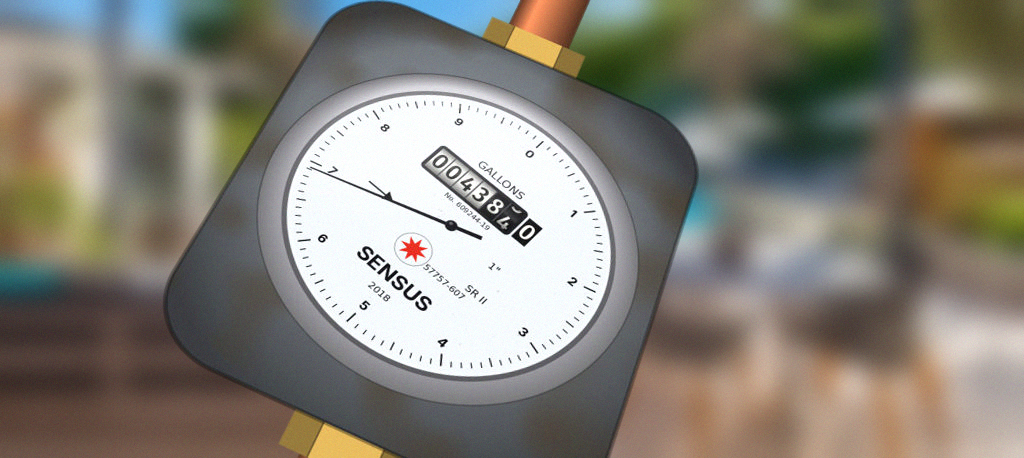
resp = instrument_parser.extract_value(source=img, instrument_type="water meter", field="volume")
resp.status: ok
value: 43836.9 gal
